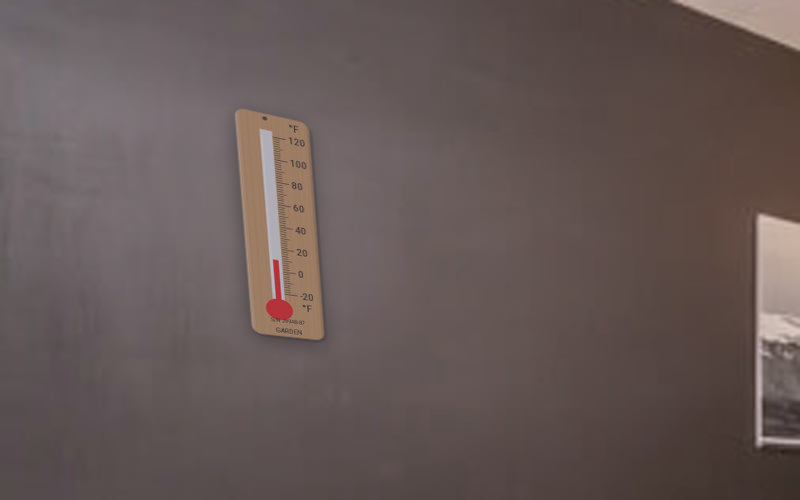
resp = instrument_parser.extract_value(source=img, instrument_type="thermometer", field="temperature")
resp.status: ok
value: 10 °F
